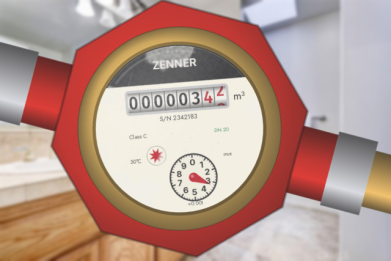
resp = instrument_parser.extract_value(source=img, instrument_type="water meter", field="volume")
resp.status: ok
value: 3.423 m³
